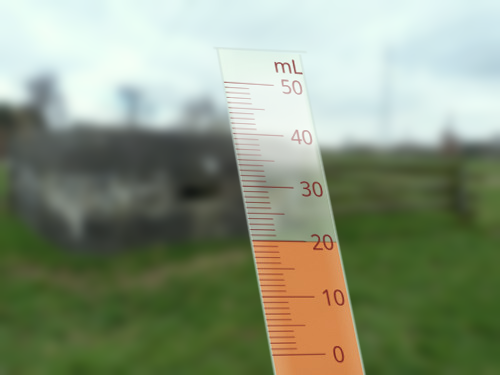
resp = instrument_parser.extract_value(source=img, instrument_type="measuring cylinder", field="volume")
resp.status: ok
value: 20 mL
